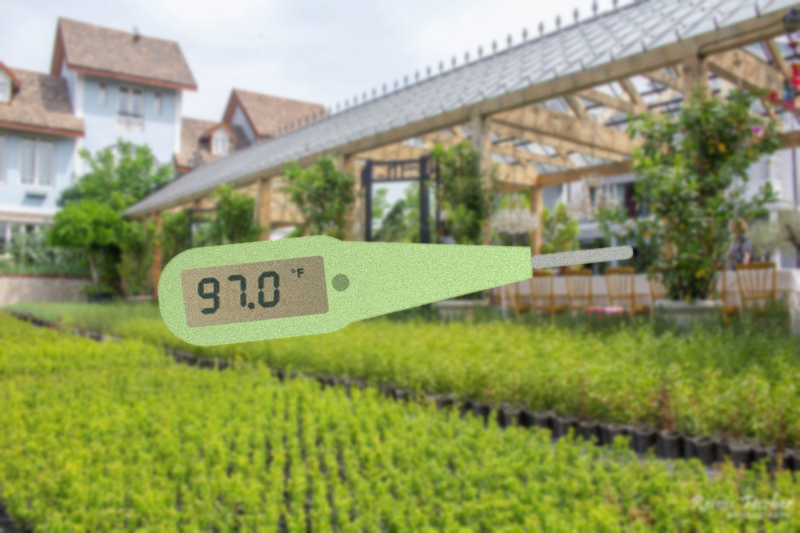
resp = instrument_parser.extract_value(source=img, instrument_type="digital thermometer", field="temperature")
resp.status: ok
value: 97.0 °F
